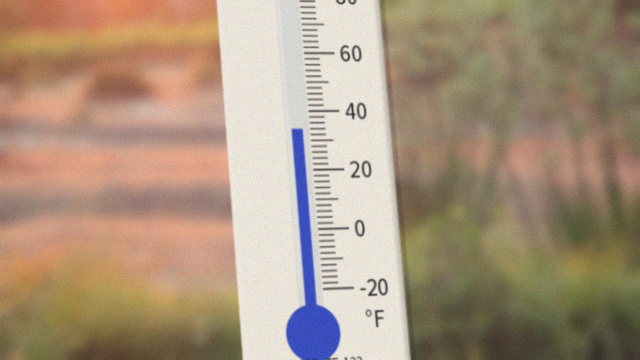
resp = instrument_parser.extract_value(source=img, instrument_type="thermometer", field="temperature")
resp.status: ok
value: 34 °F
